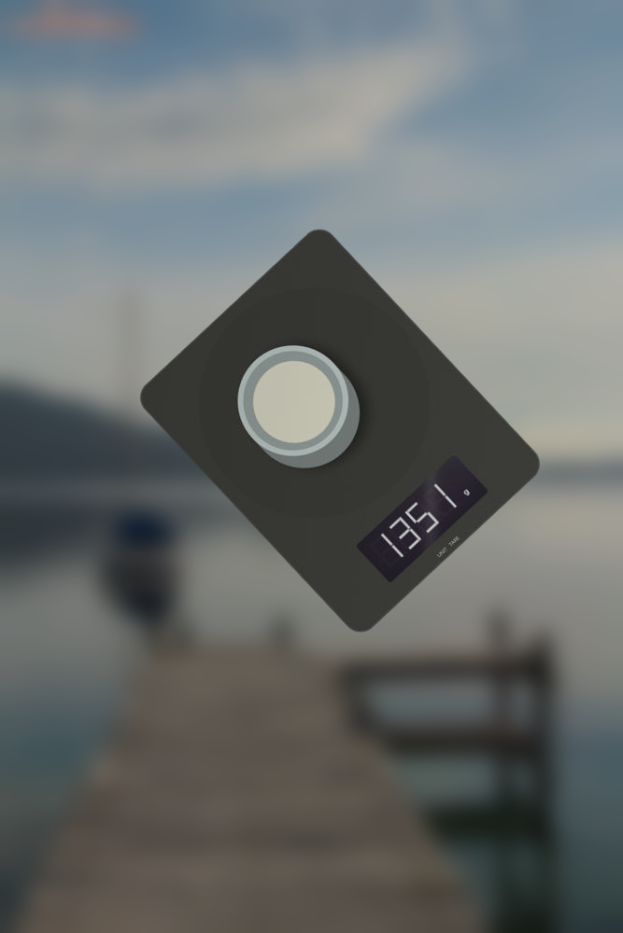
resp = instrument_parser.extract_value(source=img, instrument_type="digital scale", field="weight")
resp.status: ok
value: 1351 g
